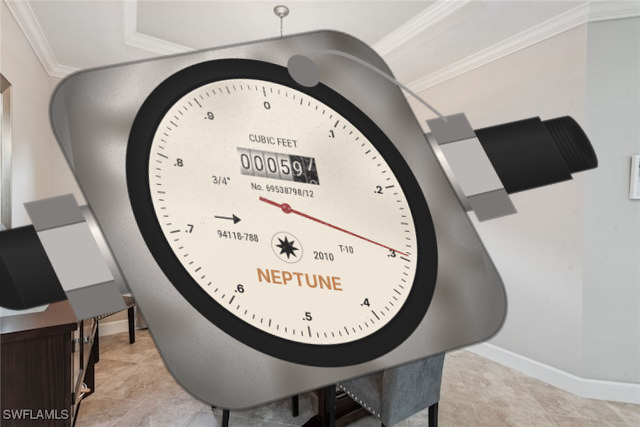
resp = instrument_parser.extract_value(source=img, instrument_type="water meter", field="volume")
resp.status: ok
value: 597.29 ft³
